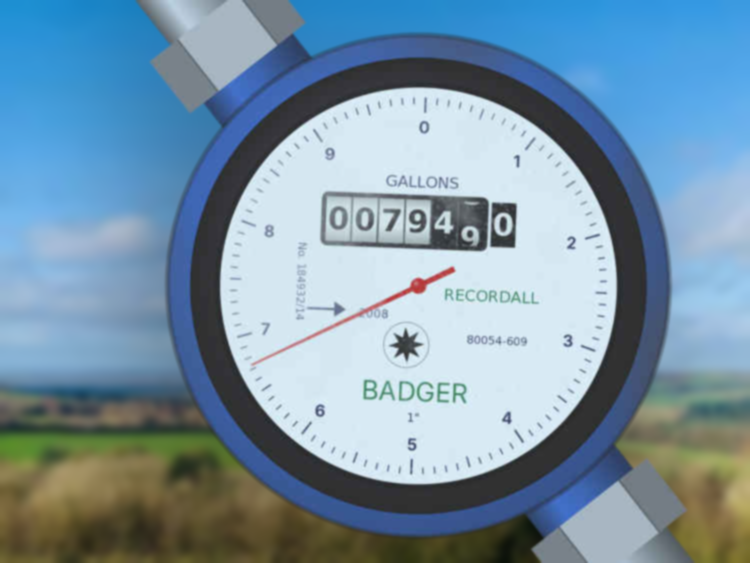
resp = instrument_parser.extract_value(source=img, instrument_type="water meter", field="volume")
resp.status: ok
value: 79486.7 gal
